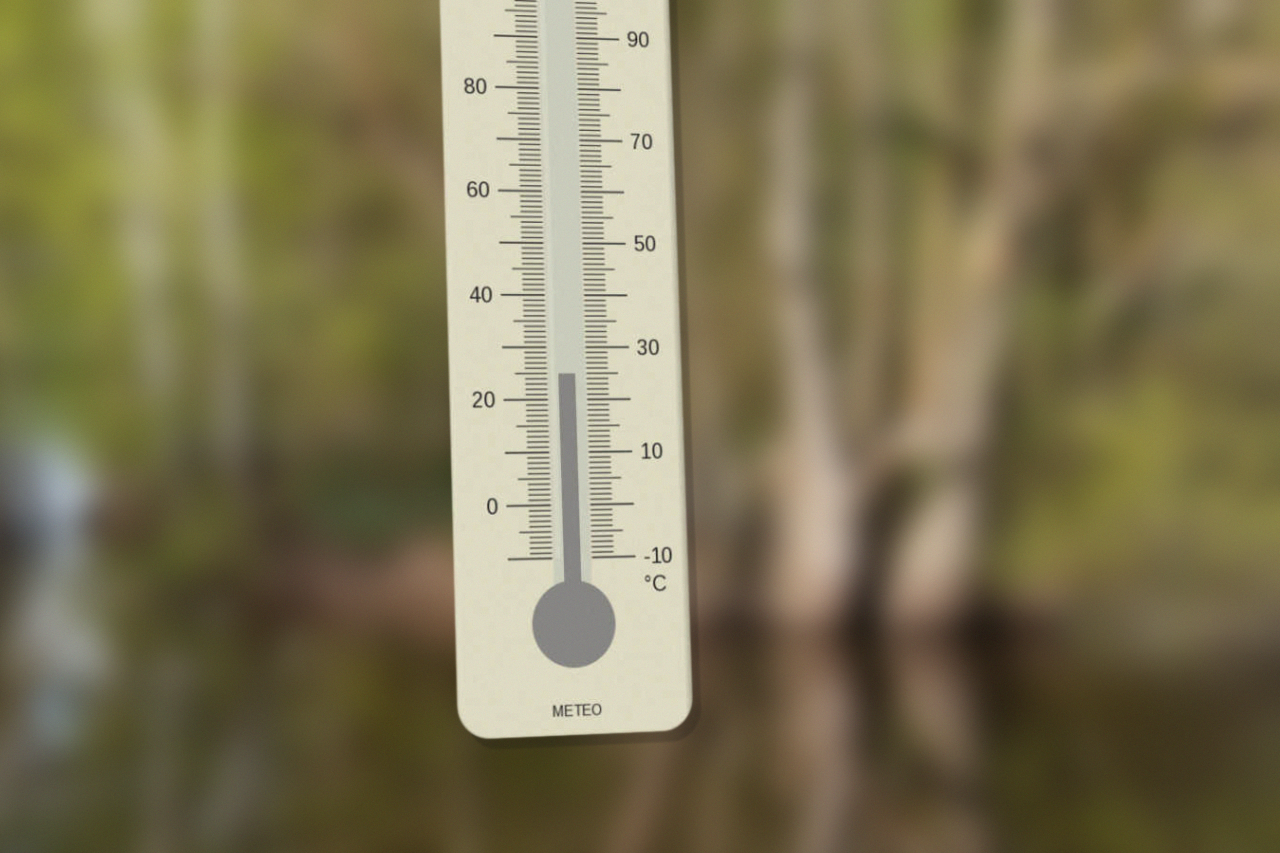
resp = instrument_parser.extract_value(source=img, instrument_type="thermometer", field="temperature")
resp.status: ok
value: 25 °C
